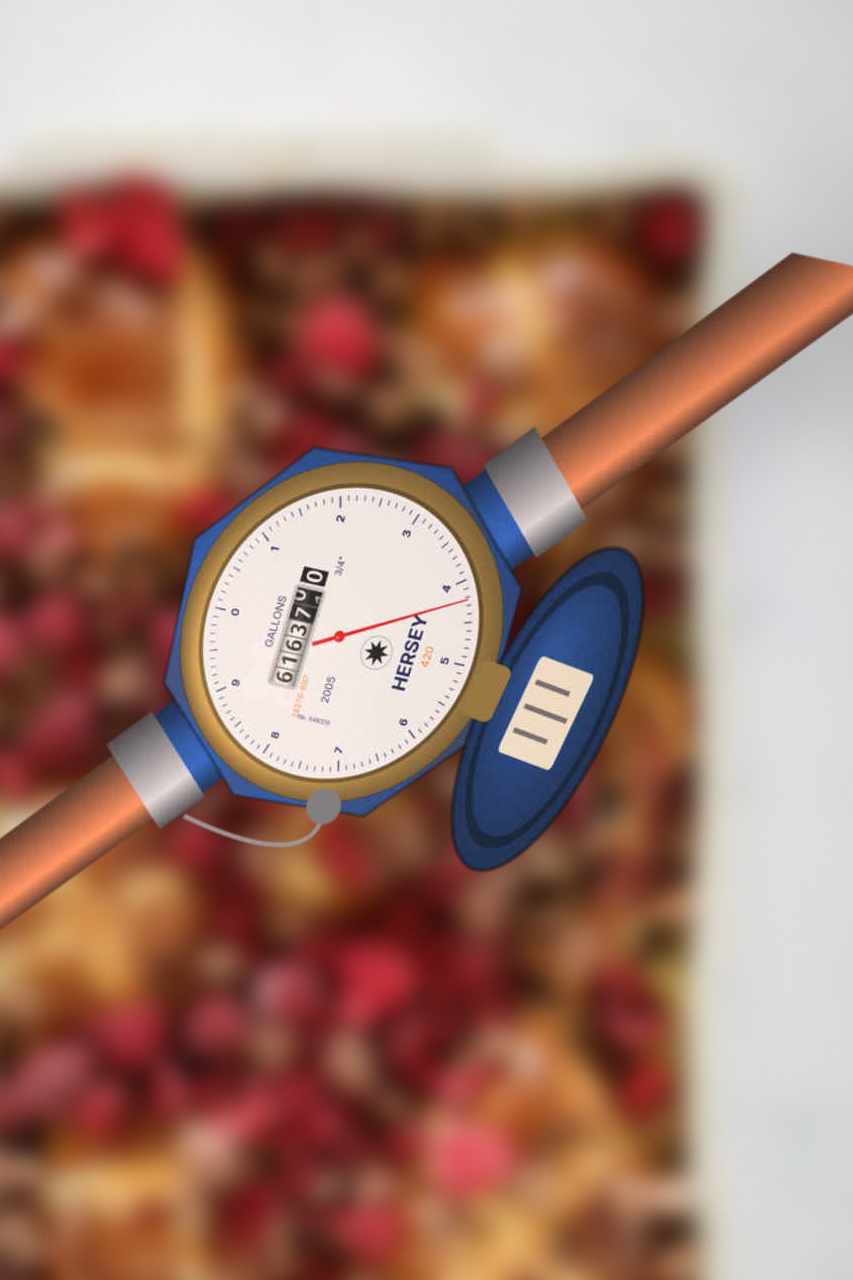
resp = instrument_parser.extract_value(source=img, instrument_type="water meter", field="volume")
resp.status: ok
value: 6163704.2 gal
